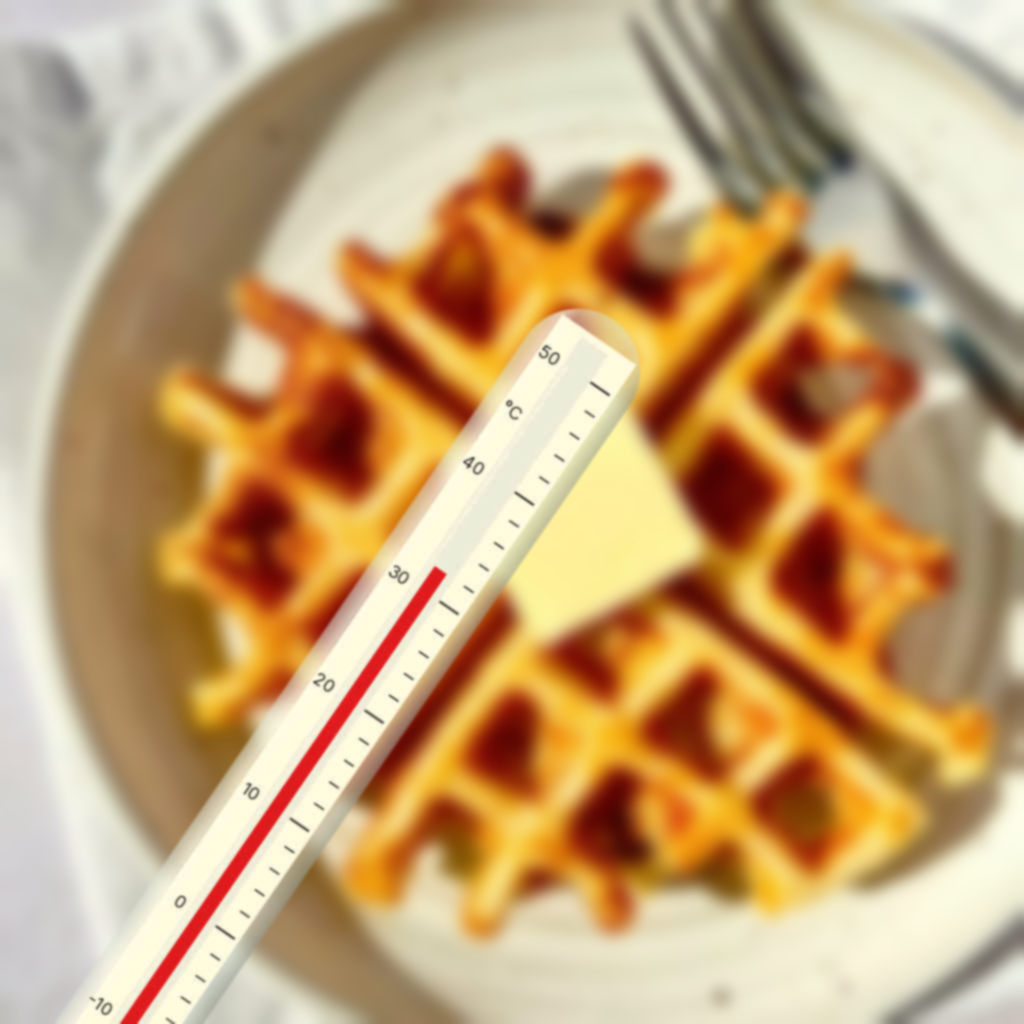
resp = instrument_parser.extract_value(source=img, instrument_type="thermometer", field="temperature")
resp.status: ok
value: 32 °C
